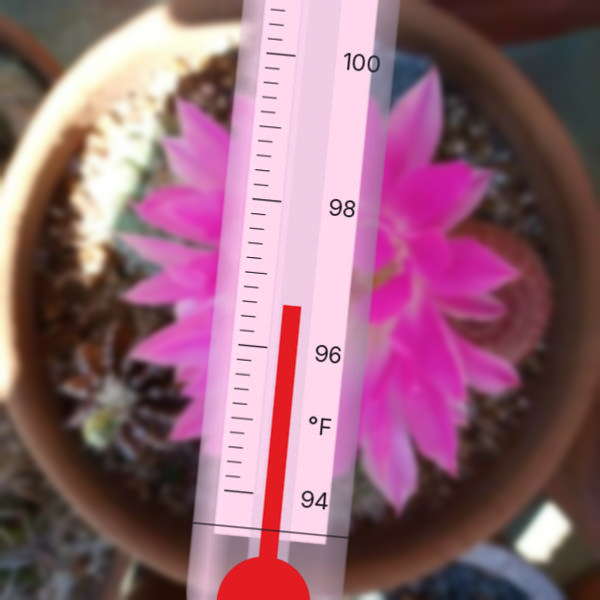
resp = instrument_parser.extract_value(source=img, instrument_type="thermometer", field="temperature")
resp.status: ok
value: 96.6 °F
